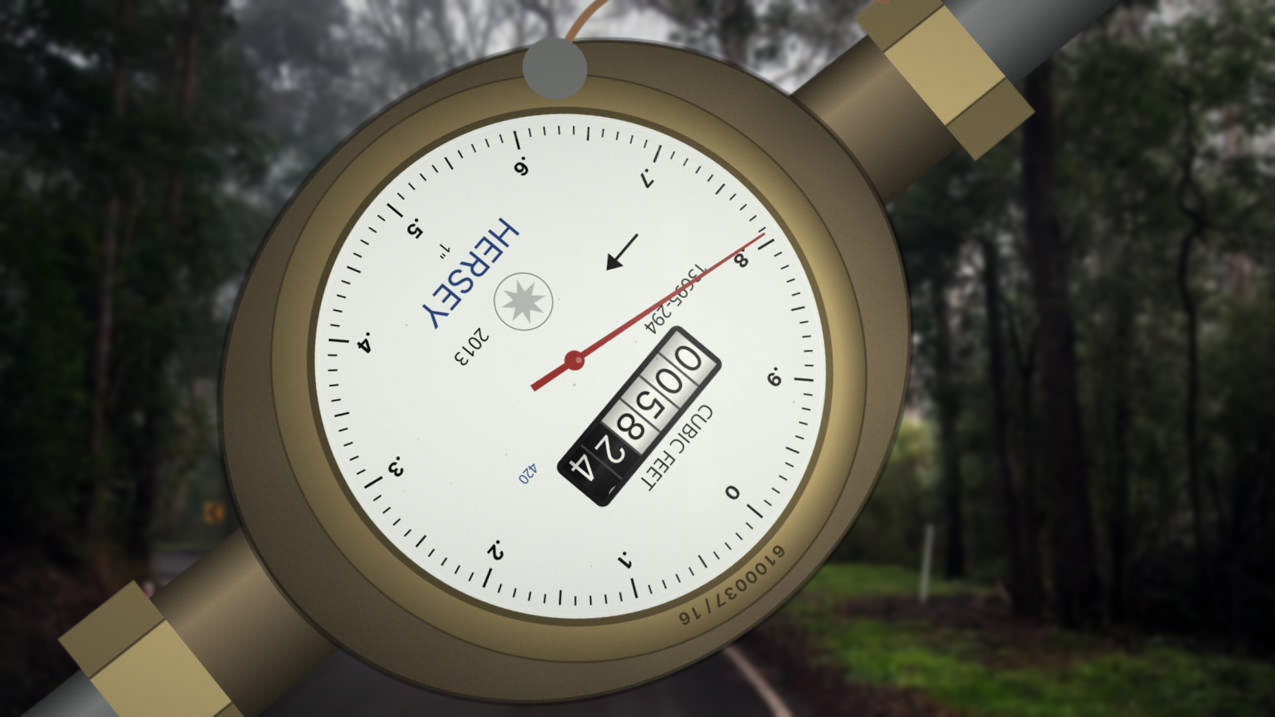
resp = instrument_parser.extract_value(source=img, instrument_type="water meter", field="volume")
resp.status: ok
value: 5823.79 ft³
